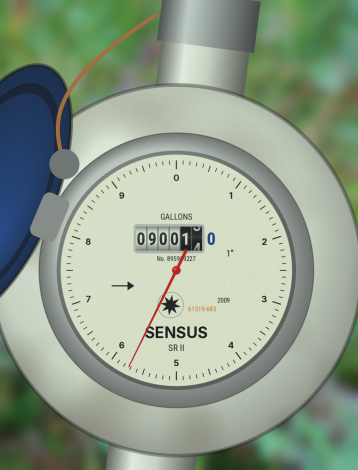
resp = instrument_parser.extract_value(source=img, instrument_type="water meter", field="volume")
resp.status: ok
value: 900135.7 gal
